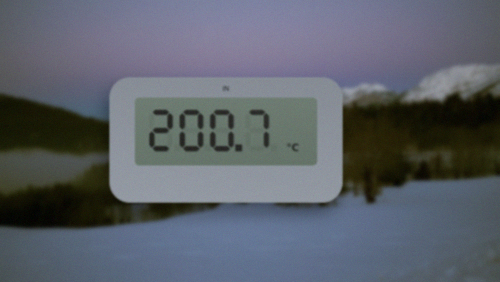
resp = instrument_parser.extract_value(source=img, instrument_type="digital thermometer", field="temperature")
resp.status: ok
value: 200.7 °C
